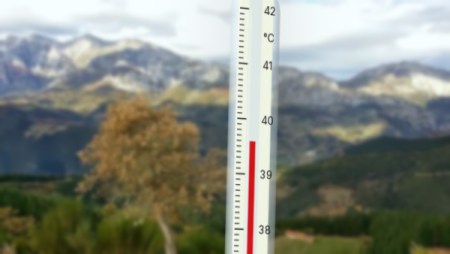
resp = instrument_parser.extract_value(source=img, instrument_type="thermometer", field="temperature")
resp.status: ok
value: 39.6 °C
